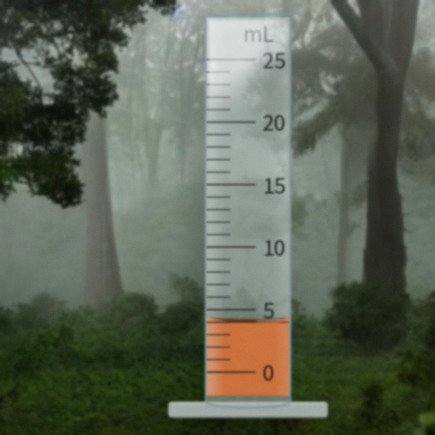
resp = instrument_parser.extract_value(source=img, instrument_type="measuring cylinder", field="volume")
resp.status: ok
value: 4 mL
